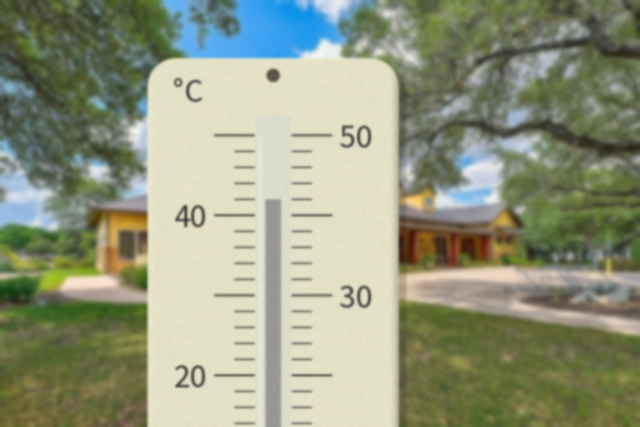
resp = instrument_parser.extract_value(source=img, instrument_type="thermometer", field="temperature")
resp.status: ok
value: 42 °C
